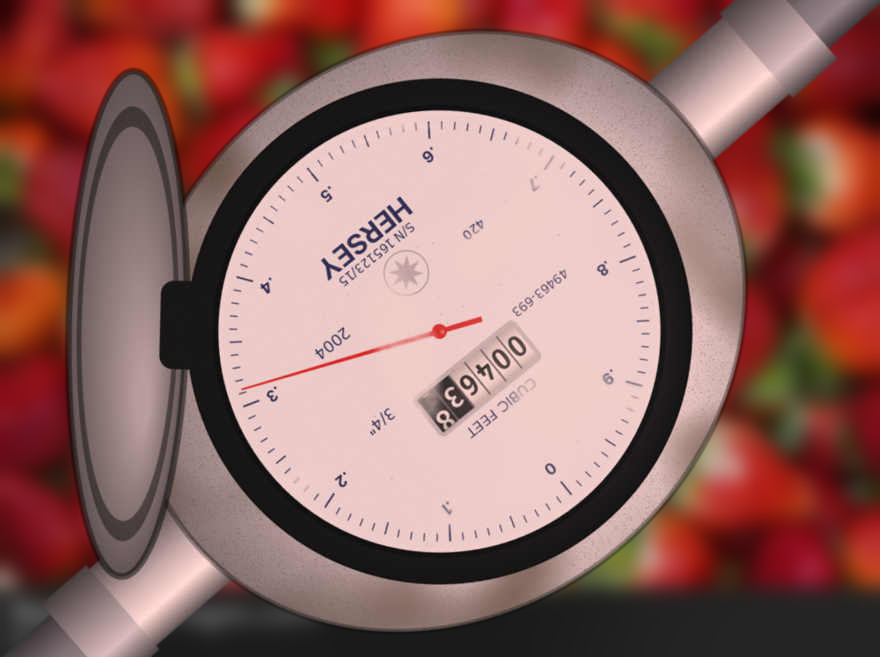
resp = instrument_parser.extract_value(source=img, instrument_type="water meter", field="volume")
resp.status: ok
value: 4638.31 ft³
